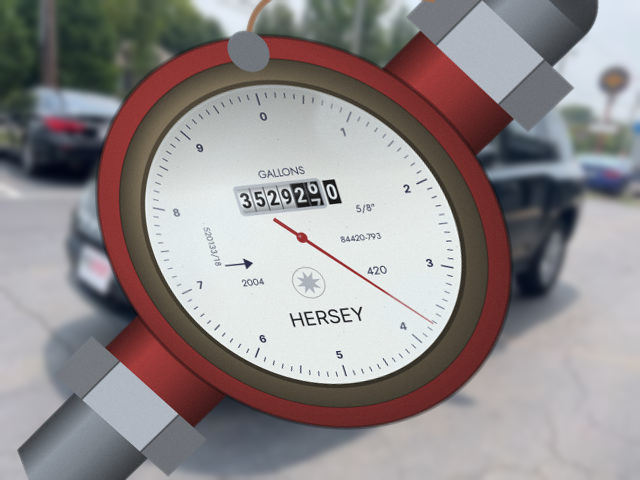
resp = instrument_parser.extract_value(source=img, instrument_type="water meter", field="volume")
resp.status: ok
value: 3529263.7 gal
